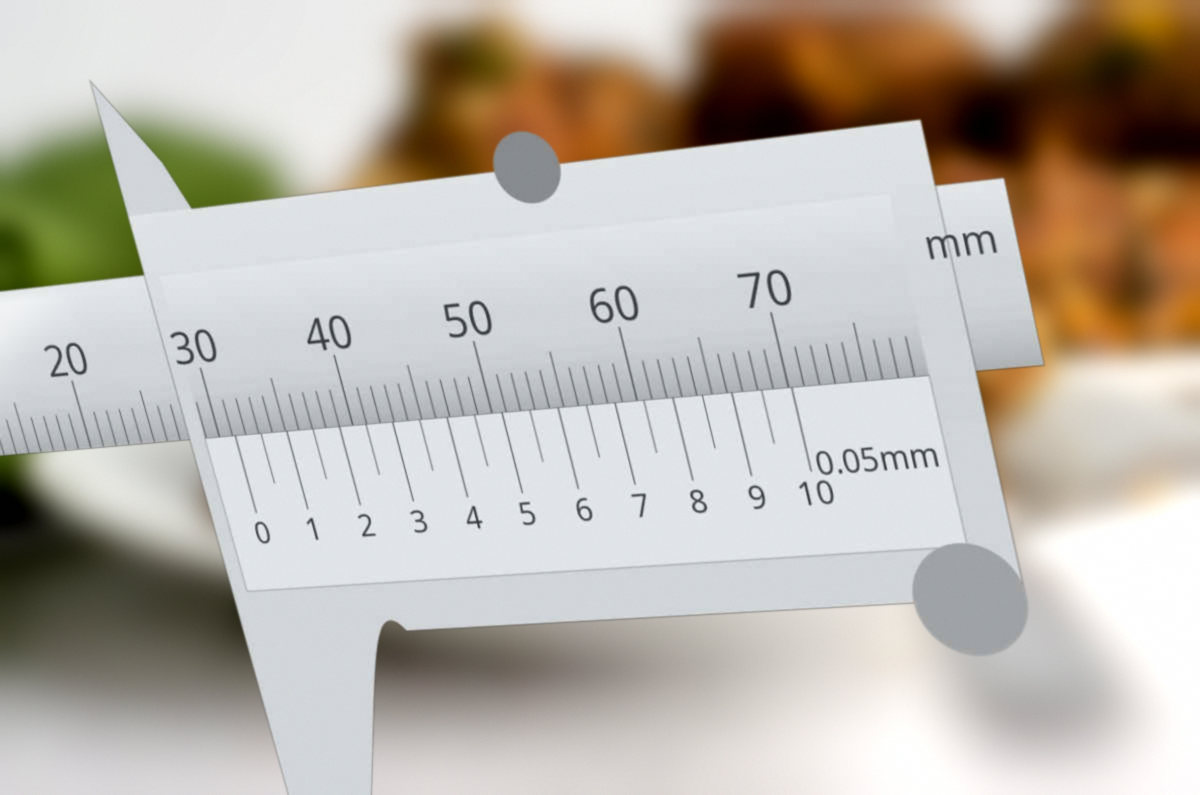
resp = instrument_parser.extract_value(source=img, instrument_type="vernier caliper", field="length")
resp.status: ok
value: 31.2 mm
